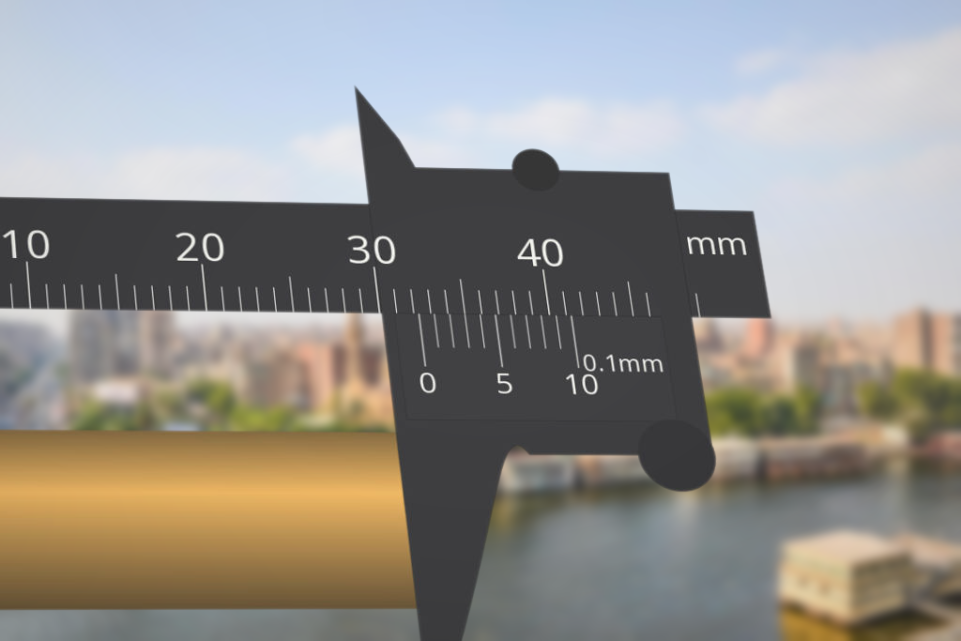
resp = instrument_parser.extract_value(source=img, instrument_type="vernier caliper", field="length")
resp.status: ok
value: 32.3 mm
